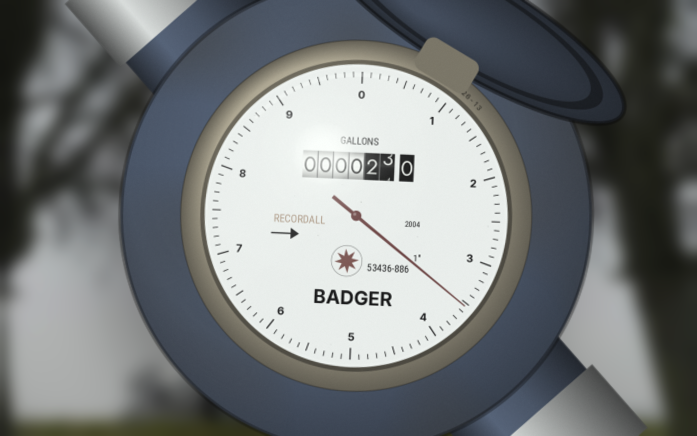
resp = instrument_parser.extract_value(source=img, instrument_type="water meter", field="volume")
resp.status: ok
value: 233.5 gal
